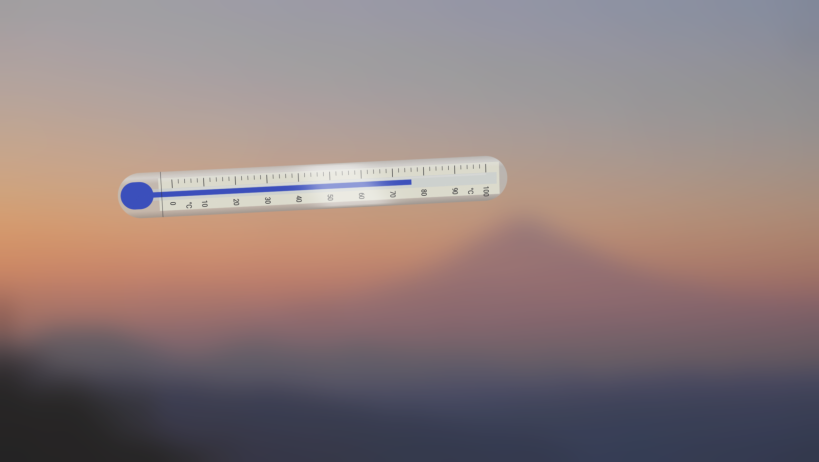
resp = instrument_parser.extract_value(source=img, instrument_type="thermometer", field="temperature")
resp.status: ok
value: 76 °C
